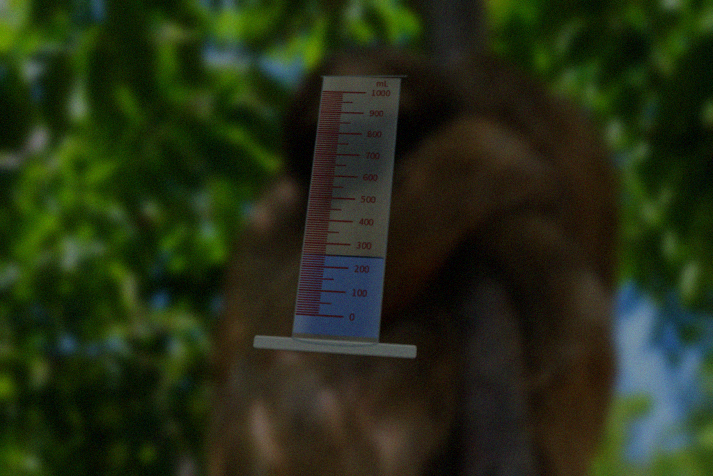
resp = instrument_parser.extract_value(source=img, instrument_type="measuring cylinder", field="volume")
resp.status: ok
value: 250 mL
